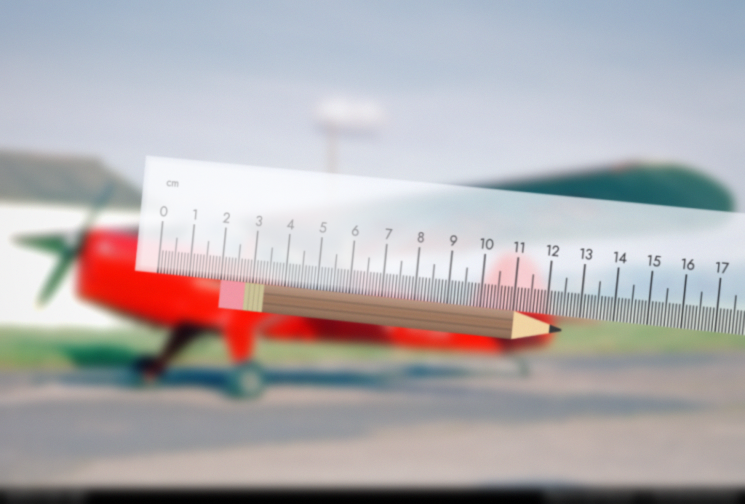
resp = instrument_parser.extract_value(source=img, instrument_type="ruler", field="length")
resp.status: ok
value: 10.5 cm
